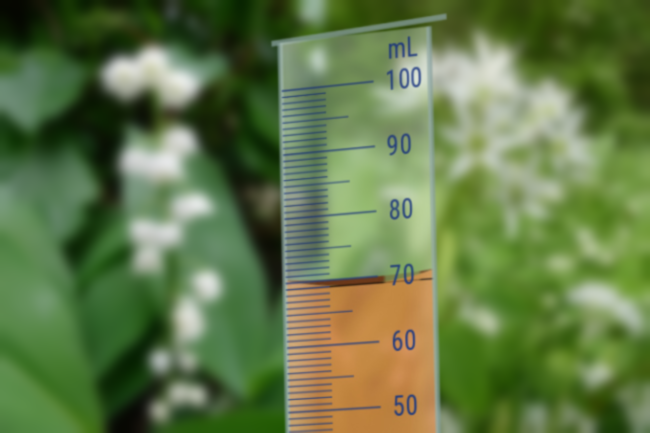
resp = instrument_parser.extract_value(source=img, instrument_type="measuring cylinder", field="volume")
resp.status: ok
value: 69 mL
